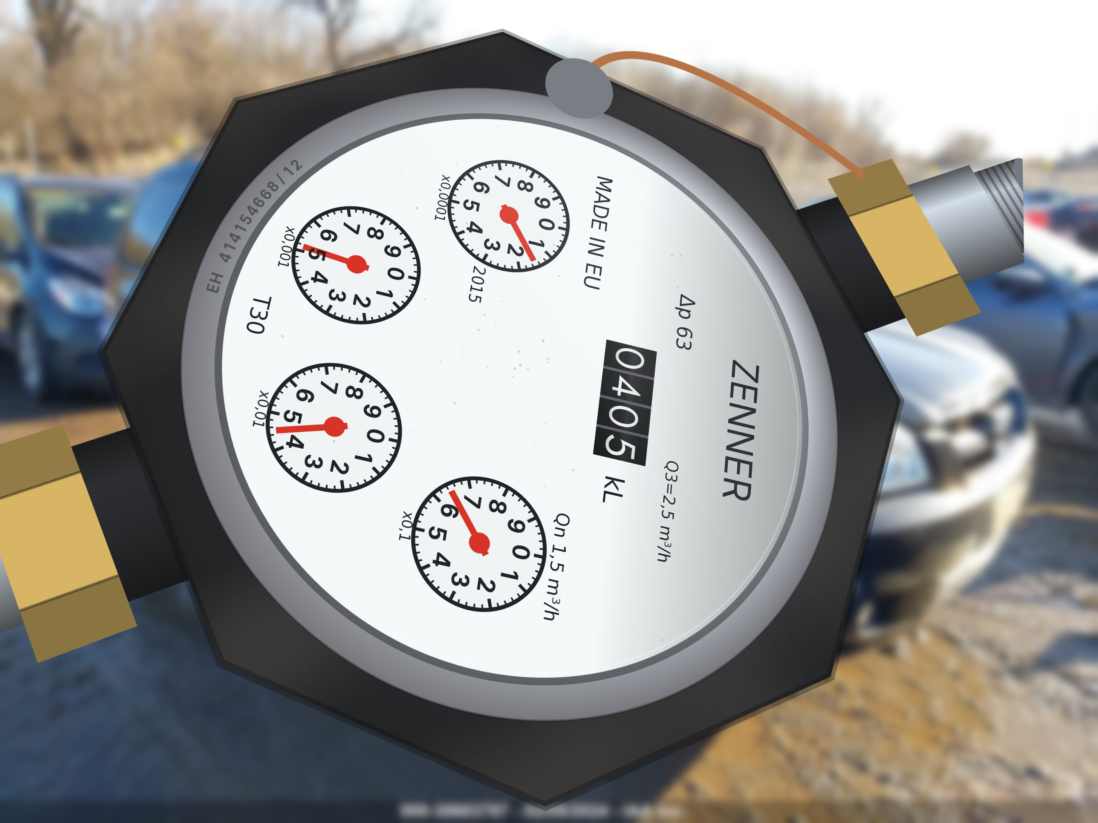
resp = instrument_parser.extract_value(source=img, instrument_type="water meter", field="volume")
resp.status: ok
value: 405.6451 kL
